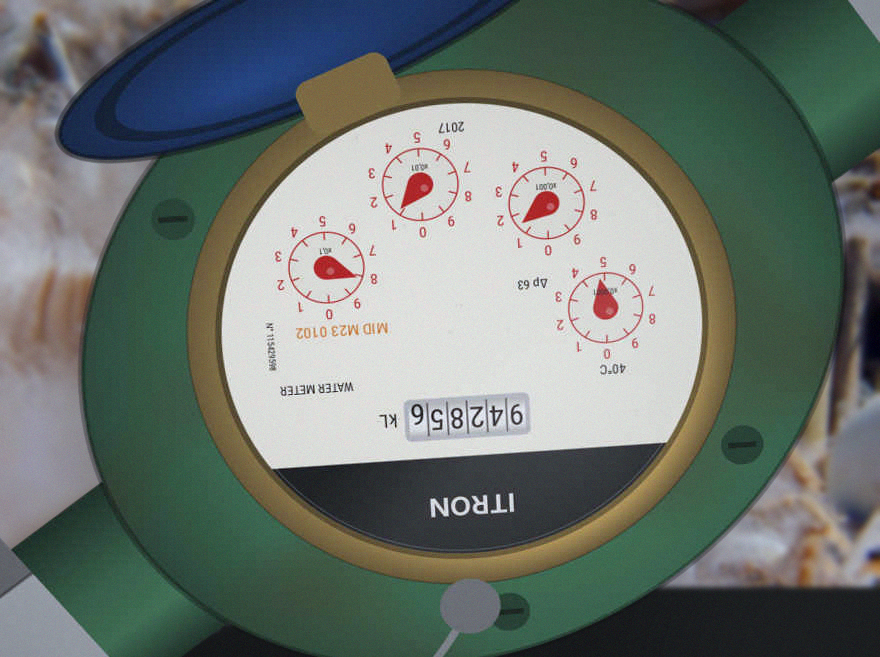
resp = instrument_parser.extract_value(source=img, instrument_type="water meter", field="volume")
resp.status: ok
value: 942855.8114 kL
